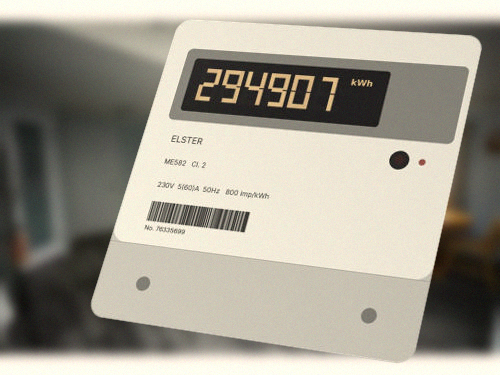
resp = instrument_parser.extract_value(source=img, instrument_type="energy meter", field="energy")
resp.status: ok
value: 294907 kWh
